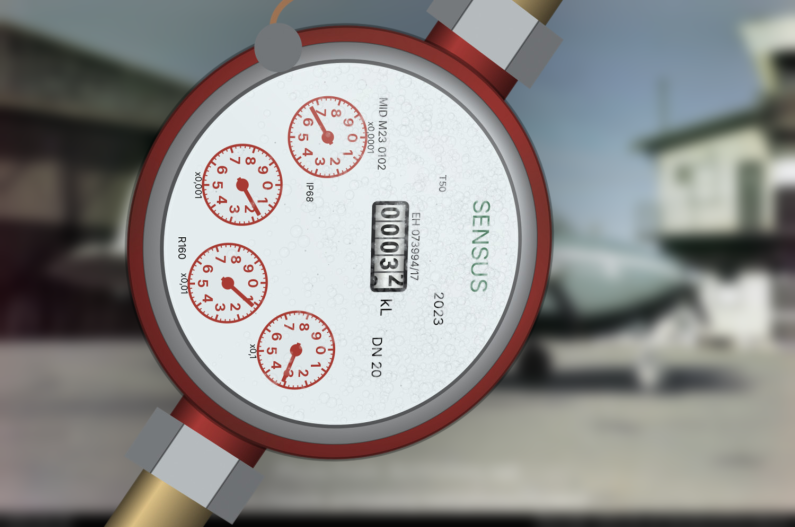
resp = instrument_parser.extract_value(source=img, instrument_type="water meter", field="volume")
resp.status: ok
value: 32.3116 kL
